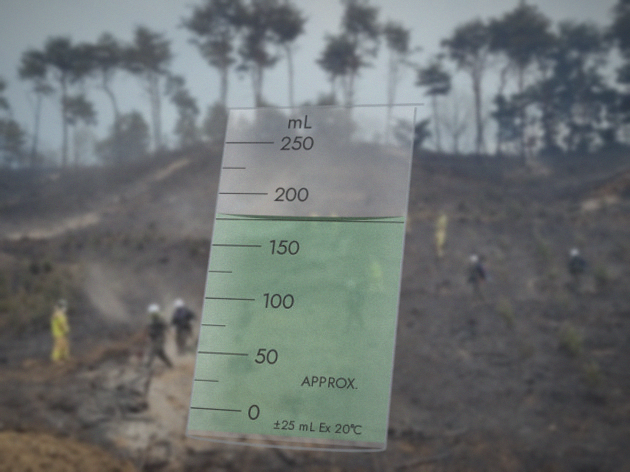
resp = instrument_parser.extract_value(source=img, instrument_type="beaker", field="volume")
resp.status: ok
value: 175 mL
